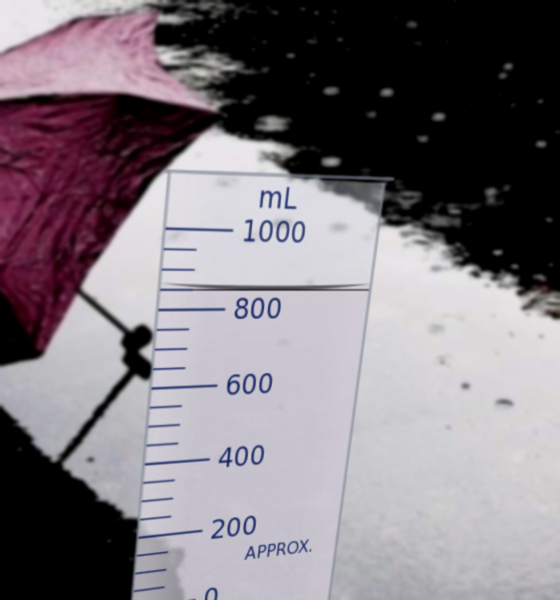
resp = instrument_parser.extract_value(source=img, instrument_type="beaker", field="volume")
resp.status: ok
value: 850 mL
